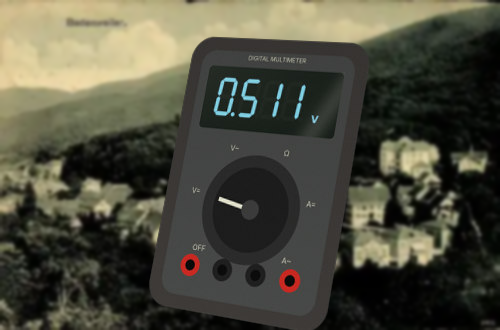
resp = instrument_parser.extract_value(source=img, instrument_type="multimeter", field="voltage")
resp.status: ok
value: 0.511 V
